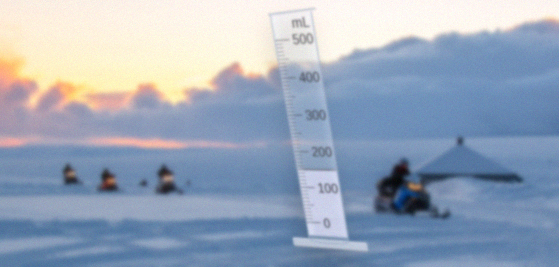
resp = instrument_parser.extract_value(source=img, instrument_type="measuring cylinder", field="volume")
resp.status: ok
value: 150 mL
